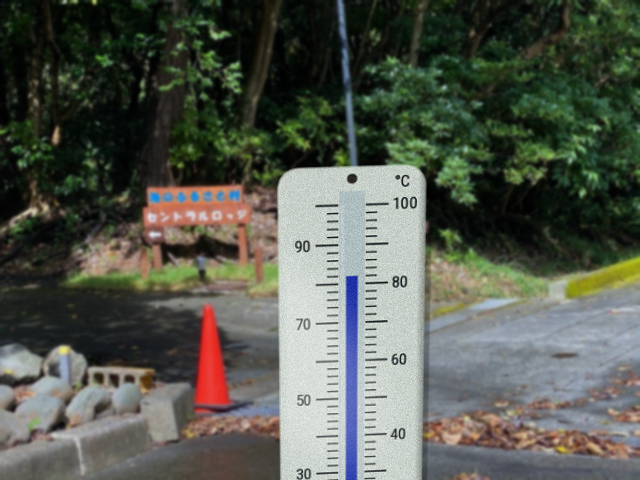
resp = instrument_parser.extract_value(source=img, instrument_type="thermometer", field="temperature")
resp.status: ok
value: 82 °C
